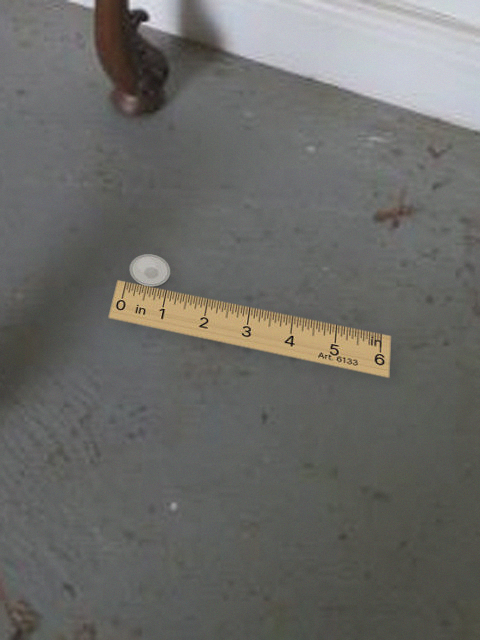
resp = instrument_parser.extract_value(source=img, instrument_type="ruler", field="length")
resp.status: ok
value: 1 in
